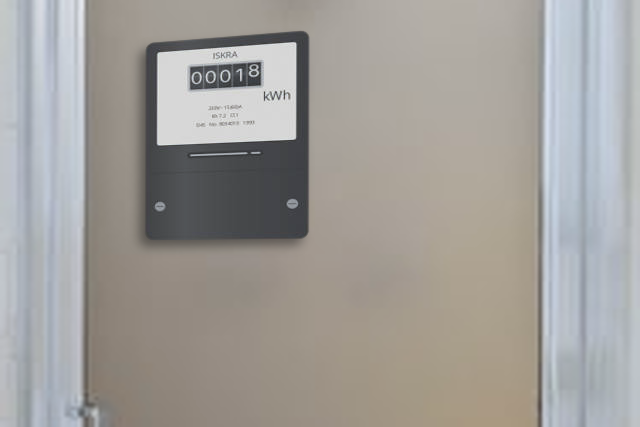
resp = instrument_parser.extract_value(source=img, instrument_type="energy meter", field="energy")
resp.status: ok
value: 18 kWh
